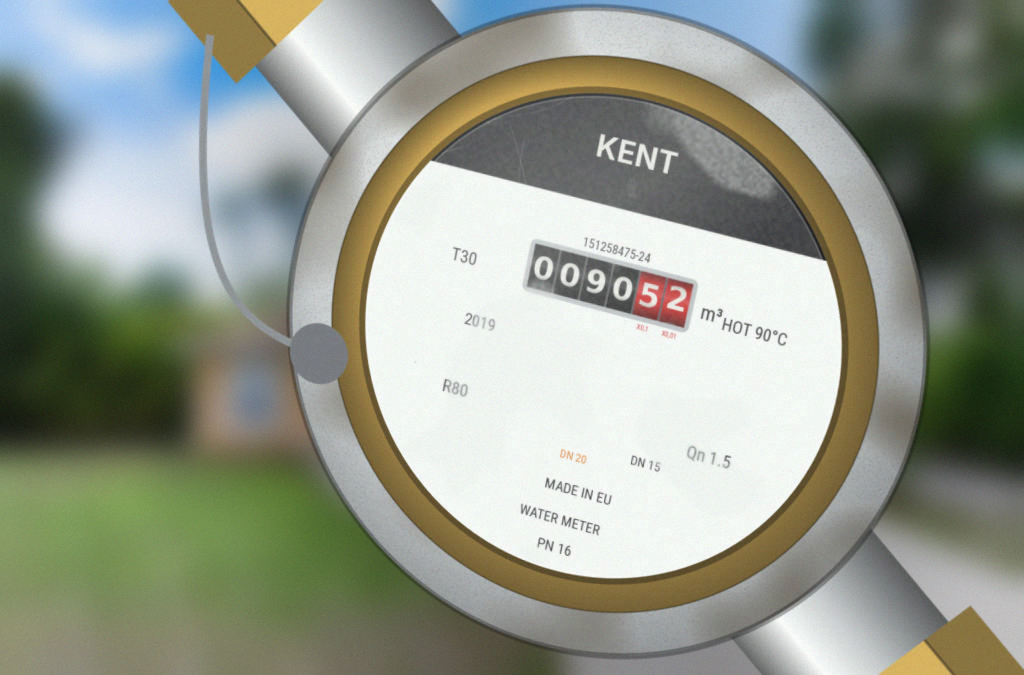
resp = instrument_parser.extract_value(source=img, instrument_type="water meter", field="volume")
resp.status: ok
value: 90.52 m³
